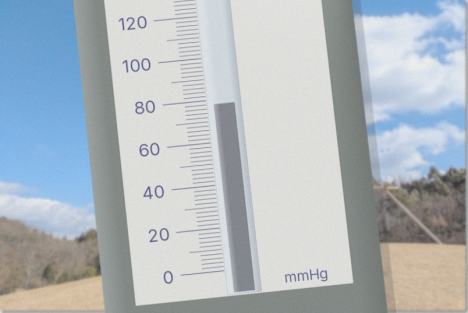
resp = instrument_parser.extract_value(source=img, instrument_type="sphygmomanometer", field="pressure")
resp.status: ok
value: 78 mmHg
